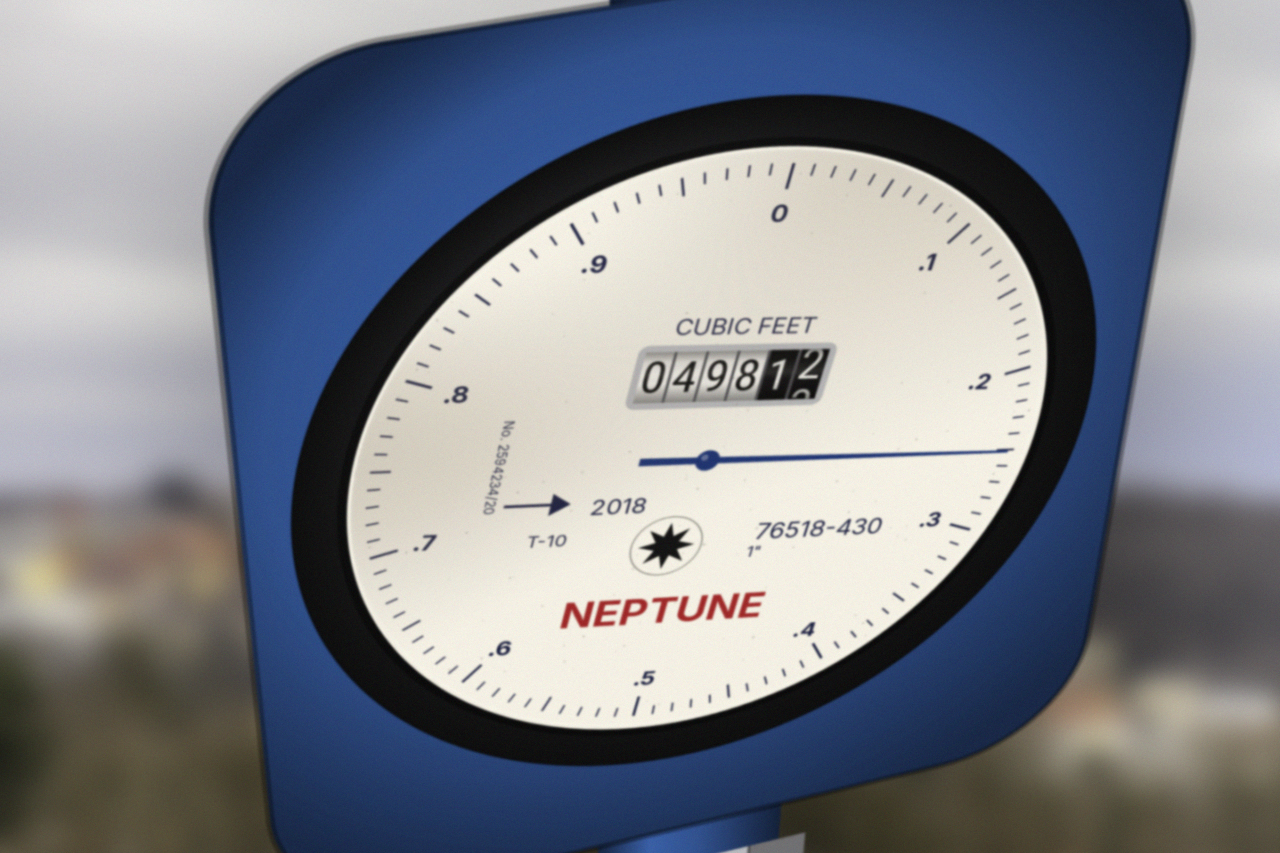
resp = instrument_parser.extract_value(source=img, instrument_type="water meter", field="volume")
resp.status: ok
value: 49812.25 ft³
